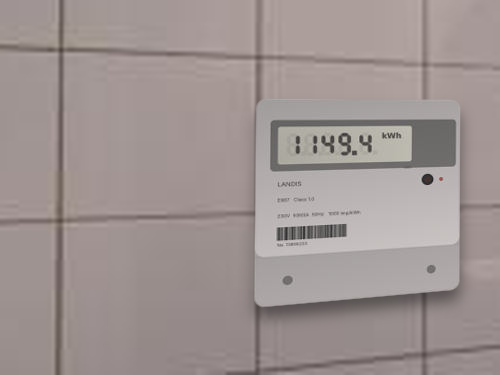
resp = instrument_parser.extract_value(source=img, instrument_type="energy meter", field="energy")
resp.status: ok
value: 1149.4 kWh
